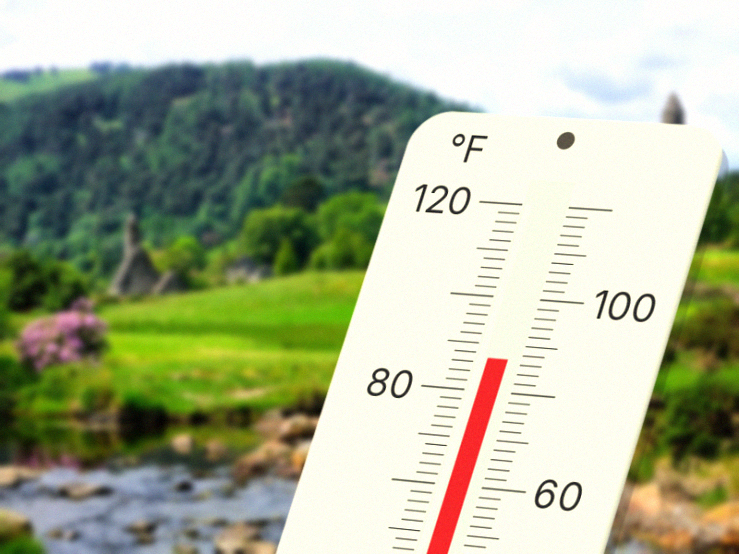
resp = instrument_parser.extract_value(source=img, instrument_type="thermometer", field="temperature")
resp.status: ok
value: 87 °F
